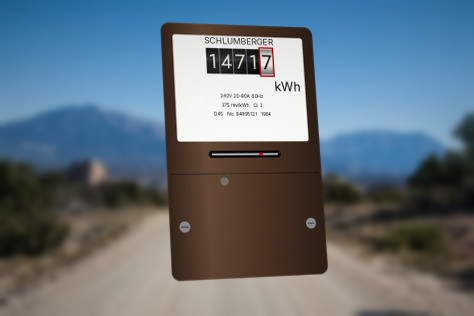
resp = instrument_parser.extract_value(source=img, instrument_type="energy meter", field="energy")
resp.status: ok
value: 1471.7 kWh
